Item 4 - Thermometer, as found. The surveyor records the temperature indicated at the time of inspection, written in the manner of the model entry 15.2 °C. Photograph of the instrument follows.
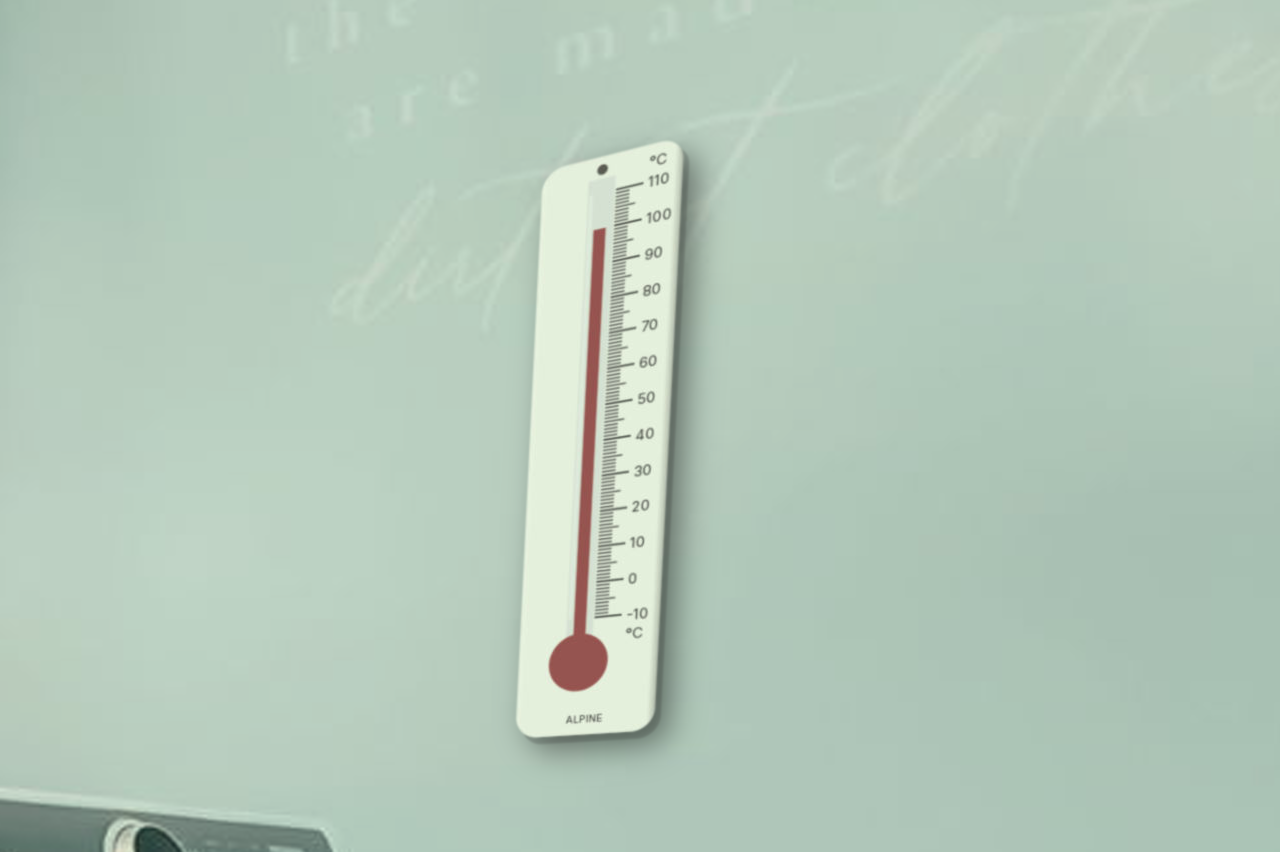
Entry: 100 °C
